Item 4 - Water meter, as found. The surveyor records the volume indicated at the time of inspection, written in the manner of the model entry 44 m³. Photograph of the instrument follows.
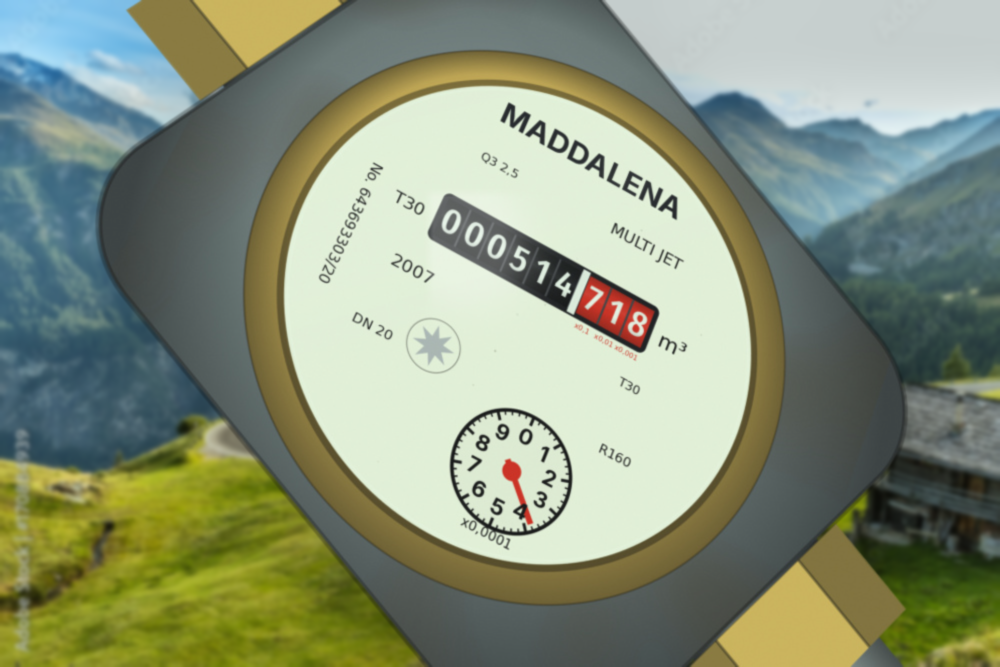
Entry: 514.7183 m³
